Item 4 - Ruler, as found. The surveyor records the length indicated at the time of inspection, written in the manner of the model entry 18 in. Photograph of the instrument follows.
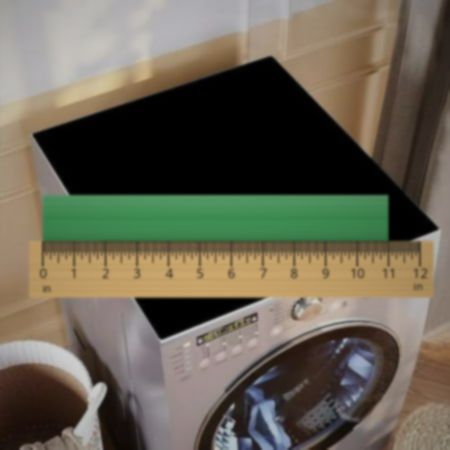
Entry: 11 in
